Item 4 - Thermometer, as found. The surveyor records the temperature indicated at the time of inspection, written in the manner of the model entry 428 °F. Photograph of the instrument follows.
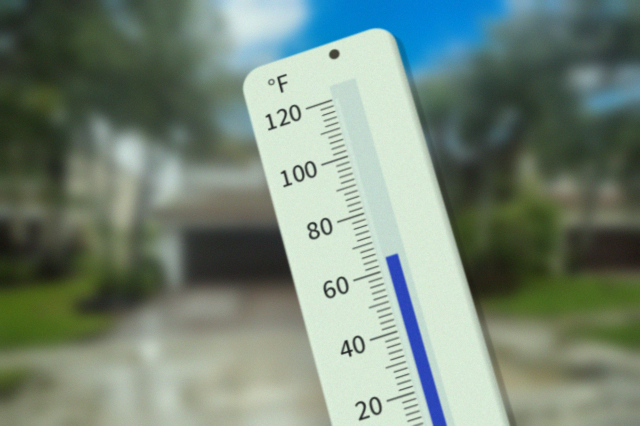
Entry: 64 °F
